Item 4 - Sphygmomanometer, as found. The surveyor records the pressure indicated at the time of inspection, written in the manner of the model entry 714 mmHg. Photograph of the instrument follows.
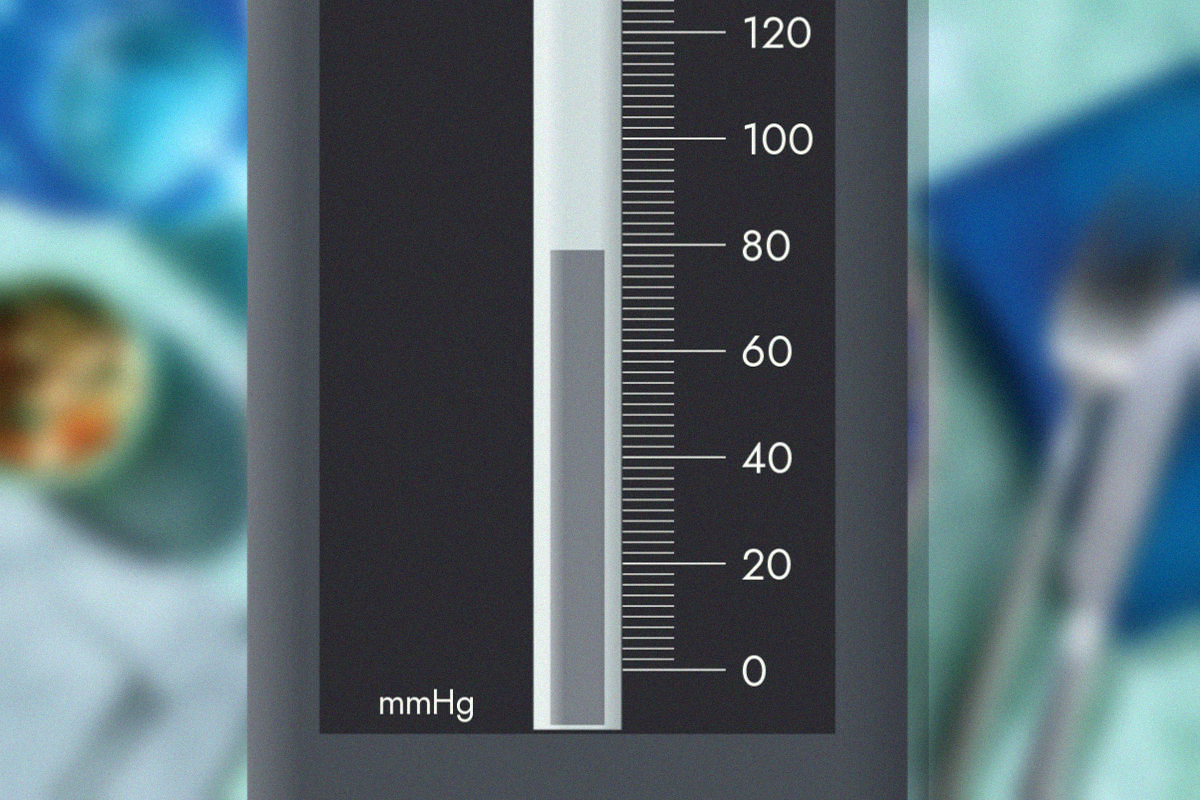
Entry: 79 mmHg
